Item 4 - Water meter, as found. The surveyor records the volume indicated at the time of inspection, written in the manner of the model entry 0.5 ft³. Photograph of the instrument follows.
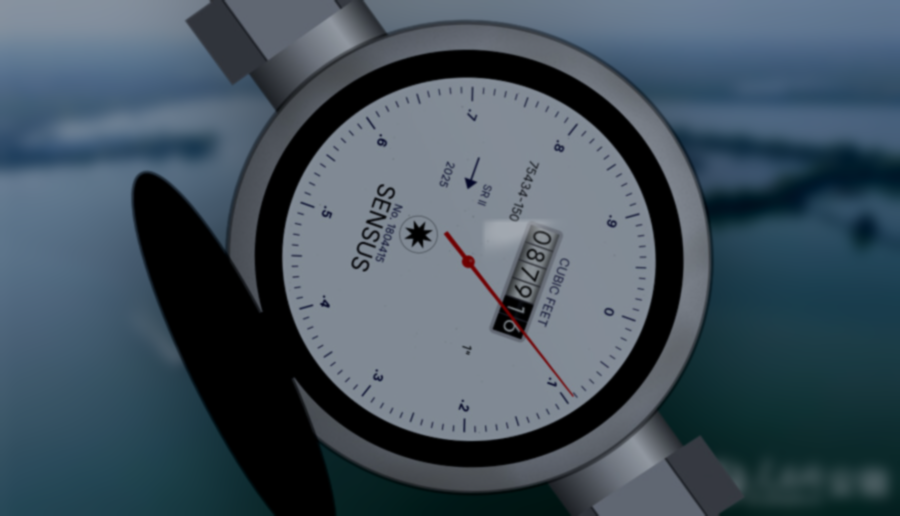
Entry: 87916.09 ft³
